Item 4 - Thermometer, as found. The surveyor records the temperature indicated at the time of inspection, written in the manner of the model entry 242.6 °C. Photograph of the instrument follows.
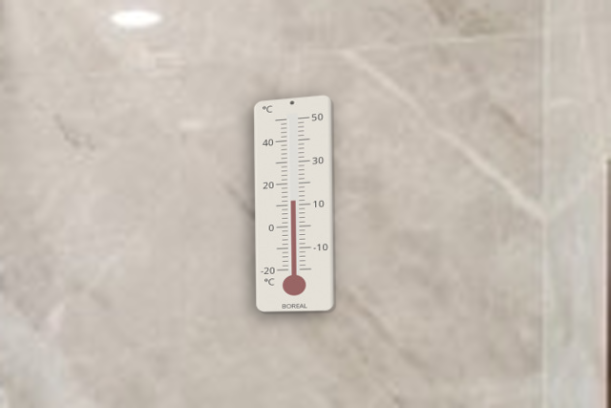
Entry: 12 °C
